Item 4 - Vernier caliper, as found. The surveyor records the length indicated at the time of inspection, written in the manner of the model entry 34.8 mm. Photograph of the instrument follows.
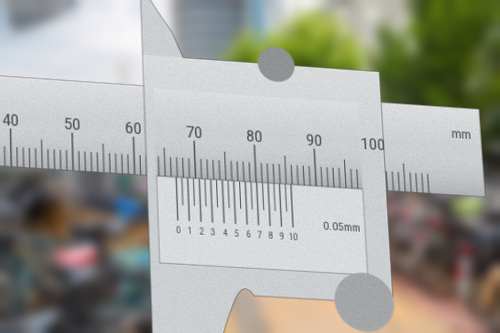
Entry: 66.8 mm
